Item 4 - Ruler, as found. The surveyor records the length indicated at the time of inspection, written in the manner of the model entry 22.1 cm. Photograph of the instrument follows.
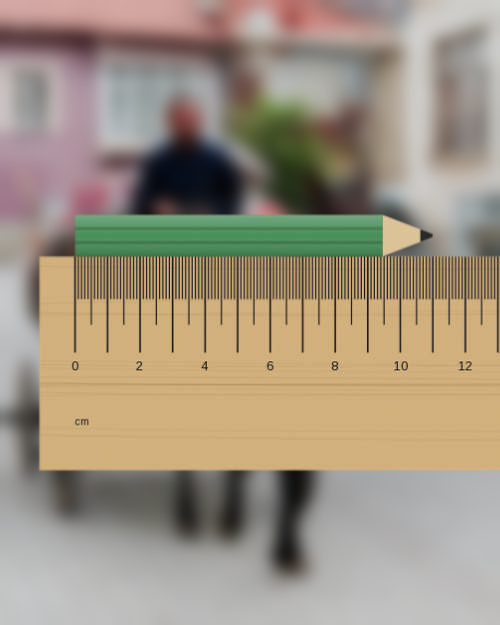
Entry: 11 cm
